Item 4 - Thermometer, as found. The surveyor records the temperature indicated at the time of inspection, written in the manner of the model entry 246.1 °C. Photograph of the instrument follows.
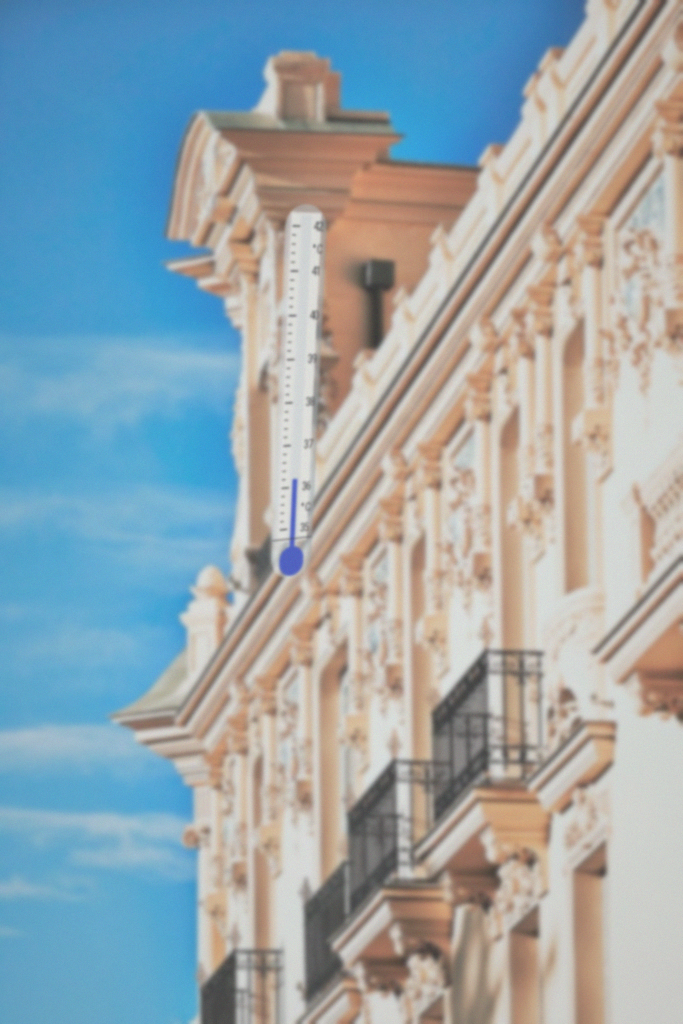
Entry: 36.2 °C
